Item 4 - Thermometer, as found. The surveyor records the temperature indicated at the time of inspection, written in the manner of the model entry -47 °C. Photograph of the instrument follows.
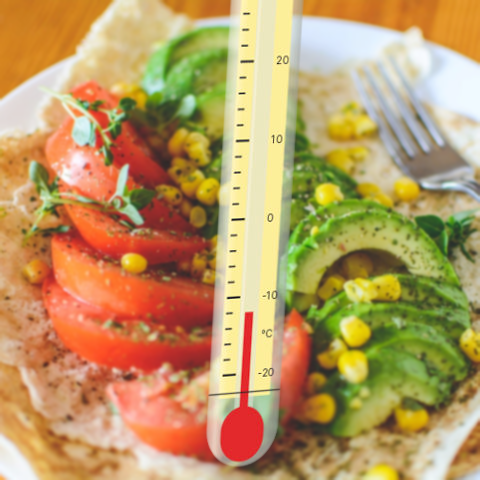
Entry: -12 °C
